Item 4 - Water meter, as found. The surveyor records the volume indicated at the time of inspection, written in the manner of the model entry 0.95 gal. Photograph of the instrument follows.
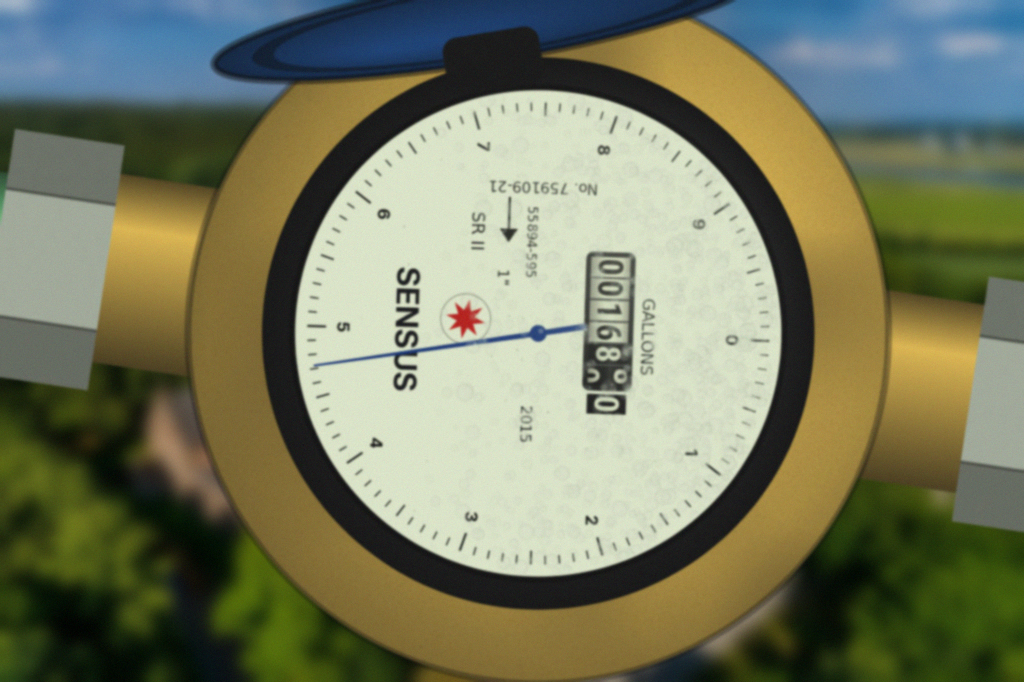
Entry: 16884.7 gal
